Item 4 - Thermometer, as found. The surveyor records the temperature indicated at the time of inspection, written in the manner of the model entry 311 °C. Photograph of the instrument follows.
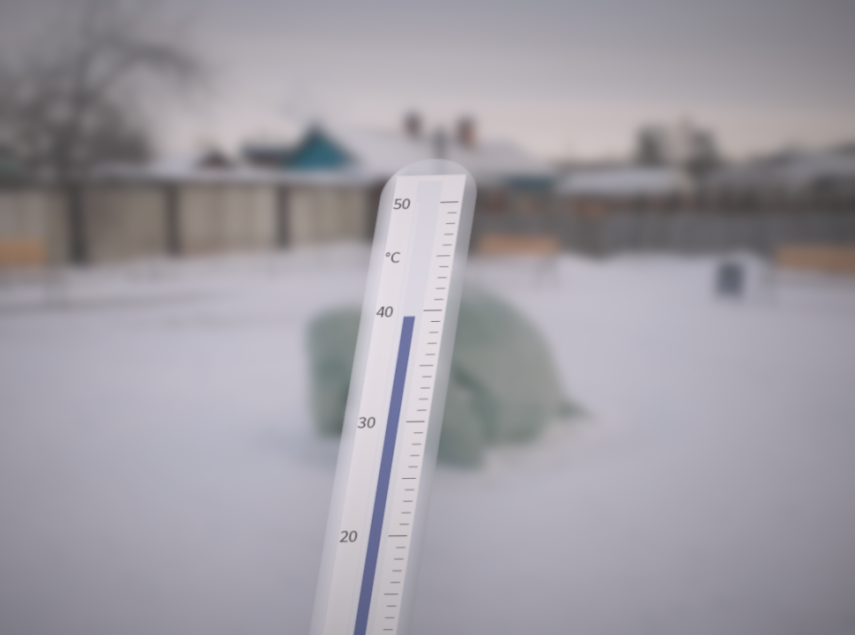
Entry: 39.5 °C
